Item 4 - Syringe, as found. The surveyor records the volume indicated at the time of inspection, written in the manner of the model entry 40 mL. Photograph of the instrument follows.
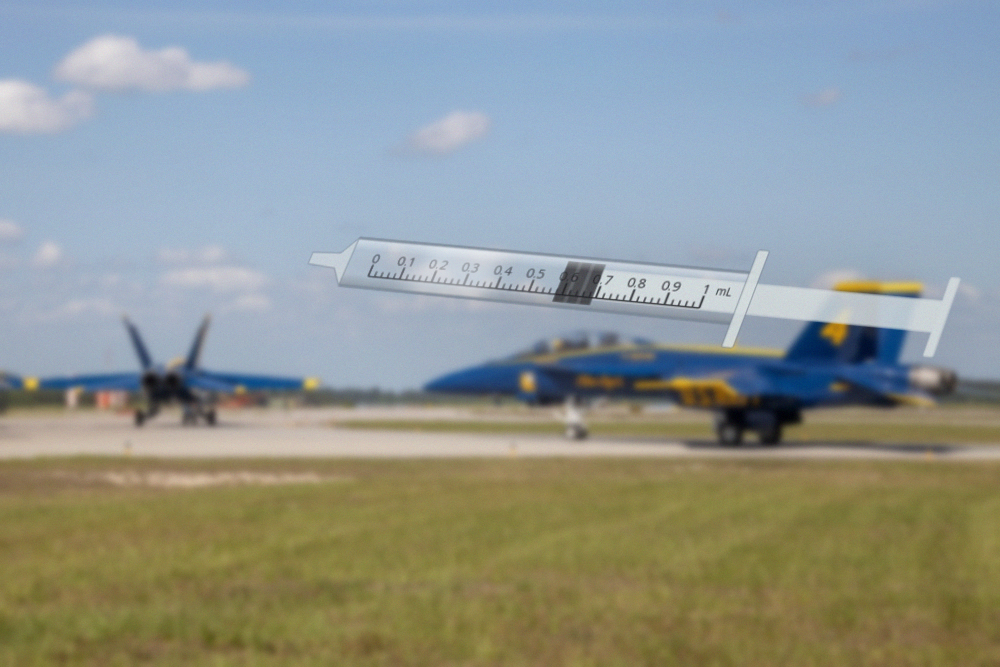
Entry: 0.58 mL
